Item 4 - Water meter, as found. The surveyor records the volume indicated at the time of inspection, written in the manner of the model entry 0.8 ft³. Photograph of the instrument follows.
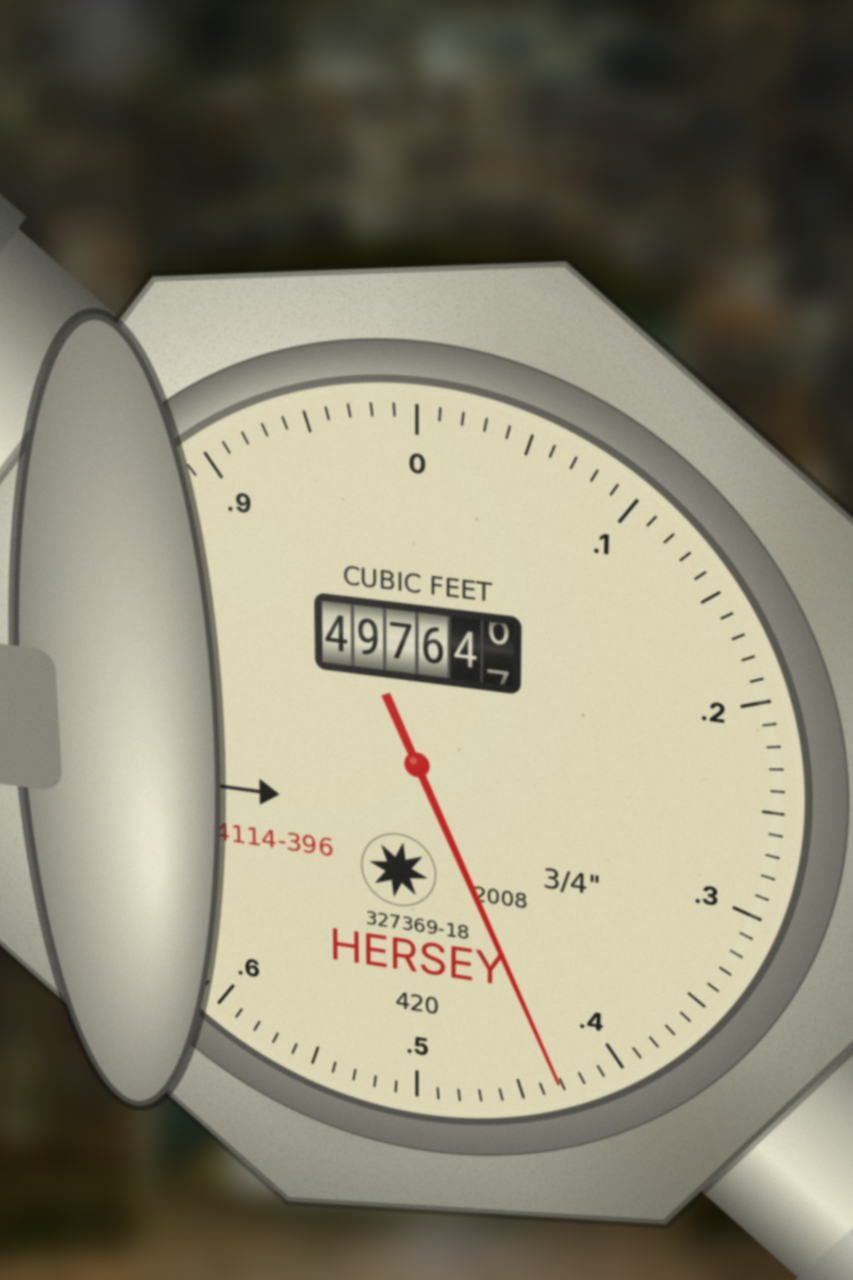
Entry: 497646.43 ft³
